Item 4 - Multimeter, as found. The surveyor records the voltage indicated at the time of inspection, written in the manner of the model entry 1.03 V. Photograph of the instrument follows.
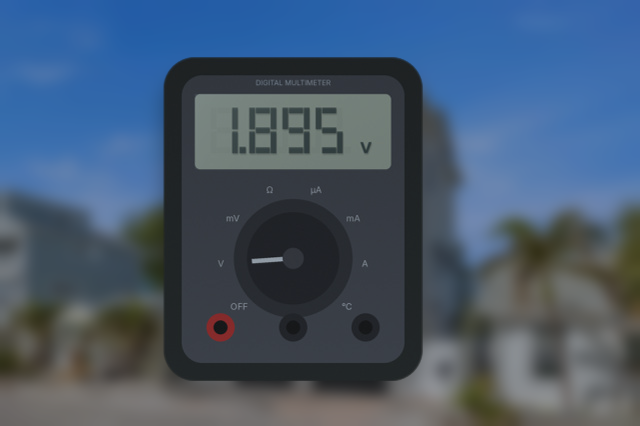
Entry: 1.895 V
